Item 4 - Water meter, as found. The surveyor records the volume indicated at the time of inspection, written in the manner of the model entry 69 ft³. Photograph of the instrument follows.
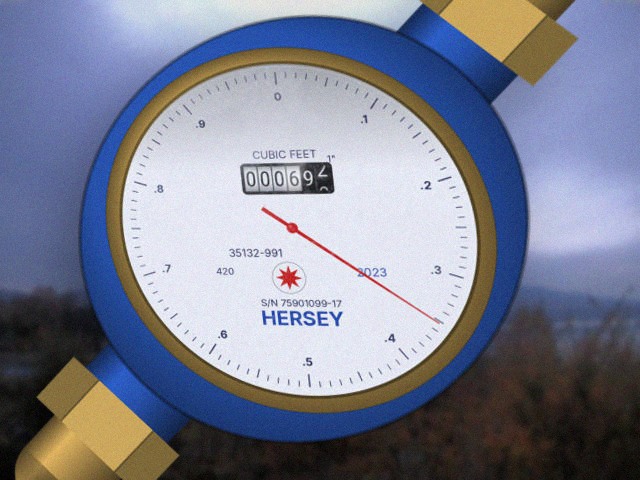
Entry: 692.35 ft³
